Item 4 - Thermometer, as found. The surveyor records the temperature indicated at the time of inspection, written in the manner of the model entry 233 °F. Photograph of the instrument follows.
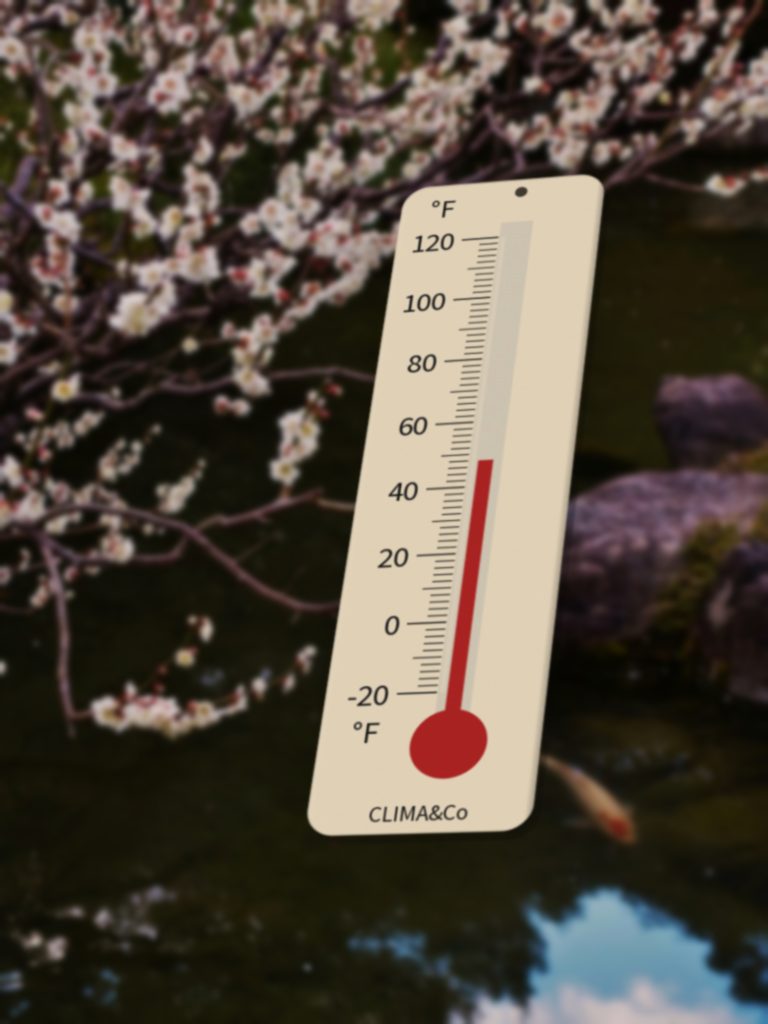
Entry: 48 °F
